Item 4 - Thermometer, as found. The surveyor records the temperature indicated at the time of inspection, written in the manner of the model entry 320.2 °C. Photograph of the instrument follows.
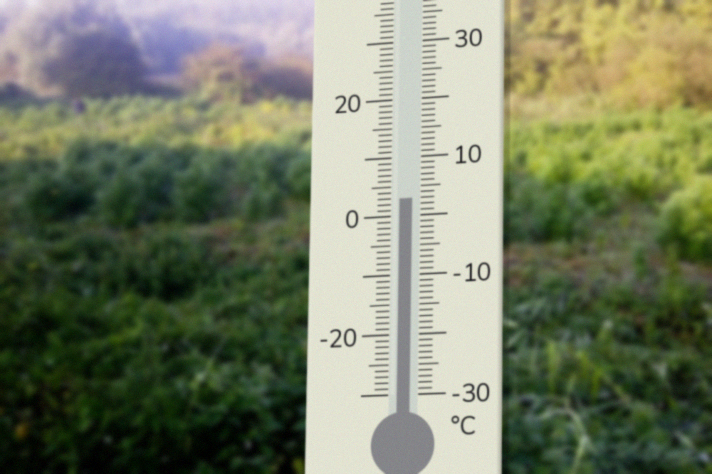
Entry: 3 °C
